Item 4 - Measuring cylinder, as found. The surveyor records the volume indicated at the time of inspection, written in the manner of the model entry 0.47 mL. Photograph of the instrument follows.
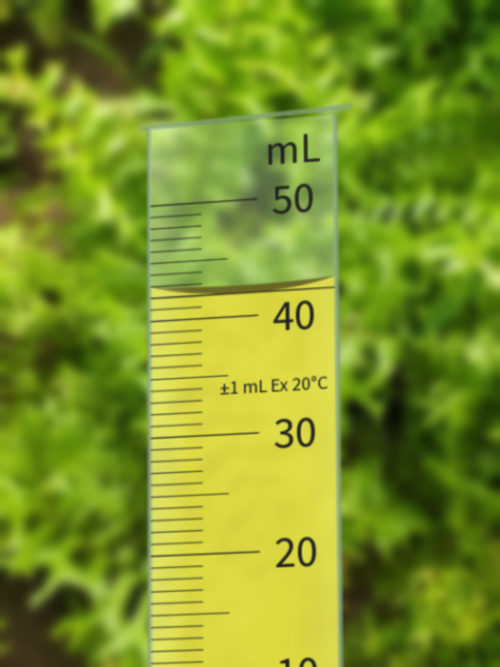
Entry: 42 mL
